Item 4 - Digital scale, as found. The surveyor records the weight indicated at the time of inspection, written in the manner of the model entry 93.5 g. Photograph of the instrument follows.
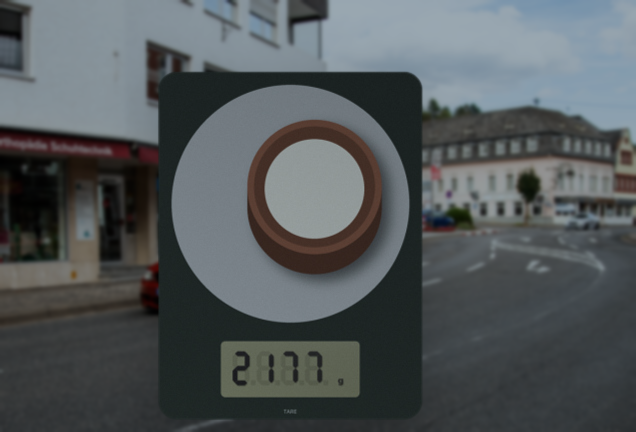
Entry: 2177 g
